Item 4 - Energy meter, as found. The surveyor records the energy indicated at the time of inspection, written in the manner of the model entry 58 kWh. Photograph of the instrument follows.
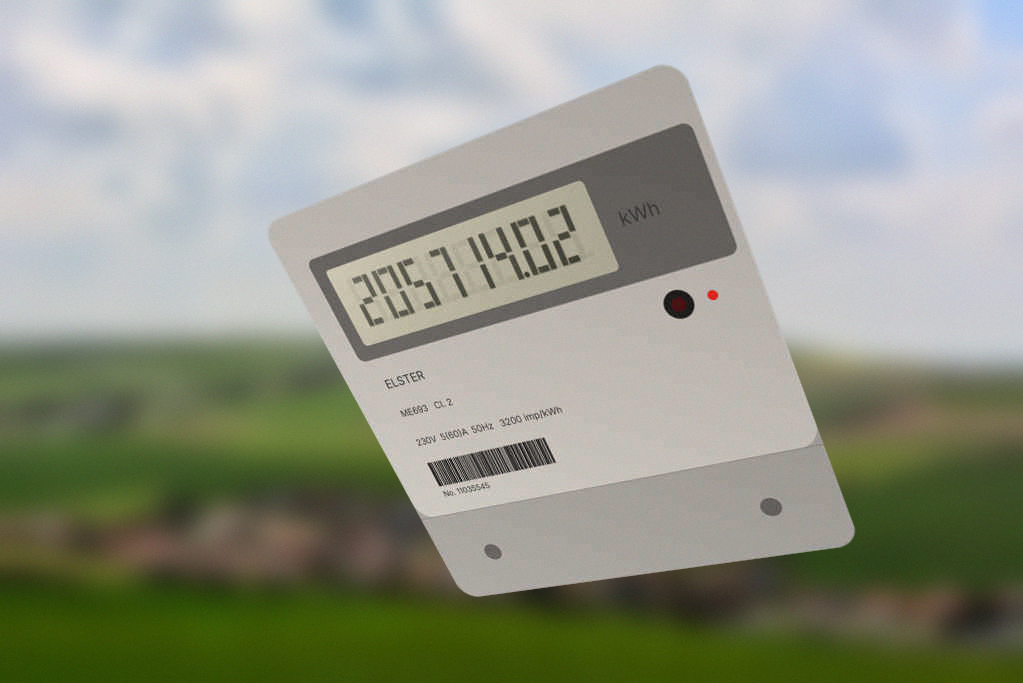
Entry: 205714.02 kWh
